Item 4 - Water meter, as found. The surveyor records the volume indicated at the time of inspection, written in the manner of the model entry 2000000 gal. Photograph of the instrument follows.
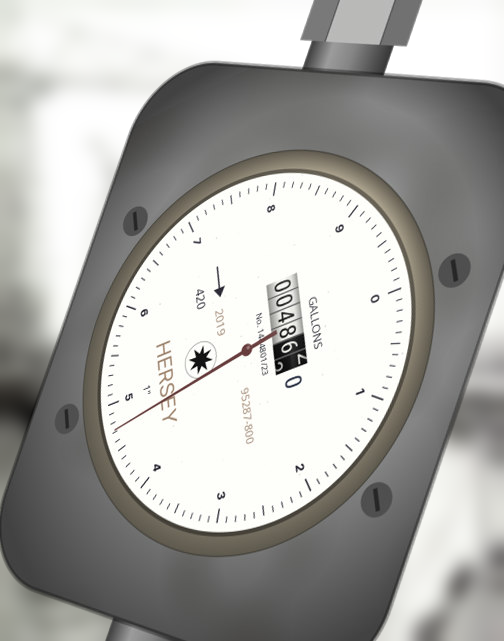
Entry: 48624.7 gal
